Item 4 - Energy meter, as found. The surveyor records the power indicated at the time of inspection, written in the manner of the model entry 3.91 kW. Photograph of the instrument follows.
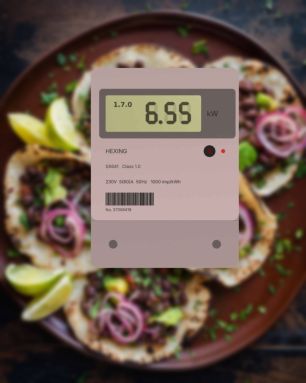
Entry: 6.55 kW
